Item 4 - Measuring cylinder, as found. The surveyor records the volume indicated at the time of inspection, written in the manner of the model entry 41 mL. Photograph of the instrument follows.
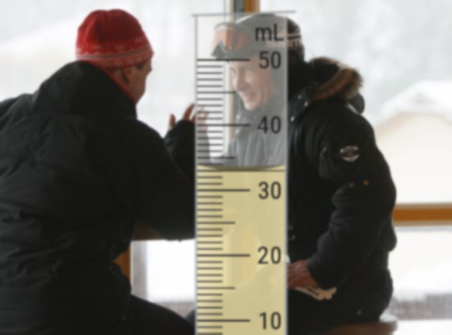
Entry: 33 mL
